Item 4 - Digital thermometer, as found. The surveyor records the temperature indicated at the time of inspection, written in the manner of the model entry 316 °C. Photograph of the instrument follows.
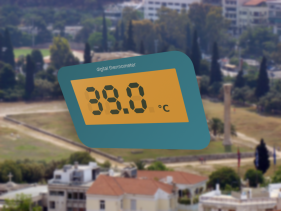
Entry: 39.0 °C
